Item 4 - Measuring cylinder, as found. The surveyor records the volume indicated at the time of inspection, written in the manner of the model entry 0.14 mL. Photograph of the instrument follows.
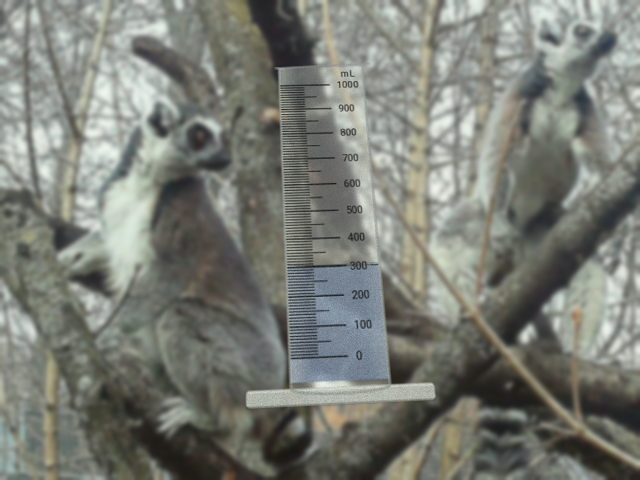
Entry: 300 mL
